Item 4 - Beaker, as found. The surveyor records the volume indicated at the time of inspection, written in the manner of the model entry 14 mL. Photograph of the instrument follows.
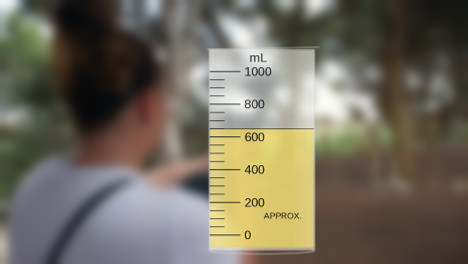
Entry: 650 mL
